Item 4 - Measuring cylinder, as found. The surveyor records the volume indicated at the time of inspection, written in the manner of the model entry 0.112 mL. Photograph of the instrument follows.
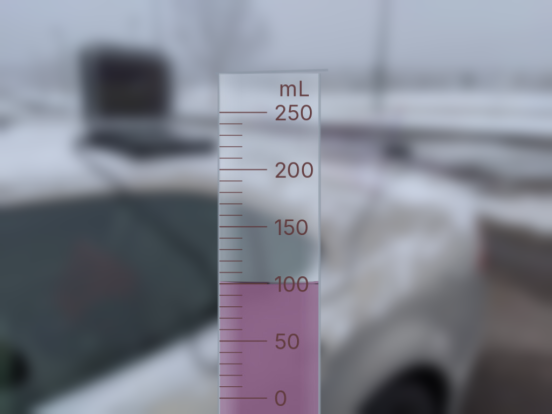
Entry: 100 mL
